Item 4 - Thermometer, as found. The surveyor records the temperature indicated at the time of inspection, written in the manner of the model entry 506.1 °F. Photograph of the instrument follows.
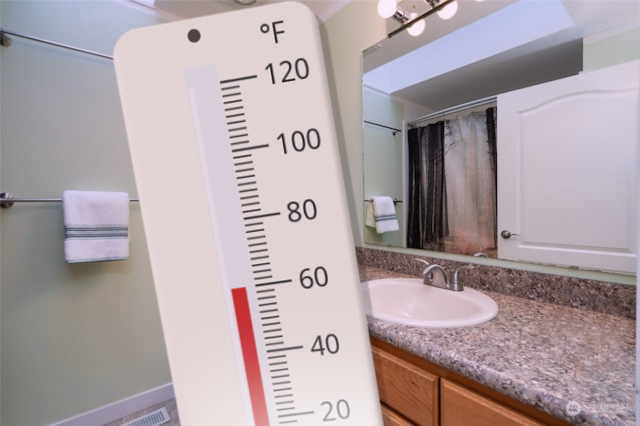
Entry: 60 °F
